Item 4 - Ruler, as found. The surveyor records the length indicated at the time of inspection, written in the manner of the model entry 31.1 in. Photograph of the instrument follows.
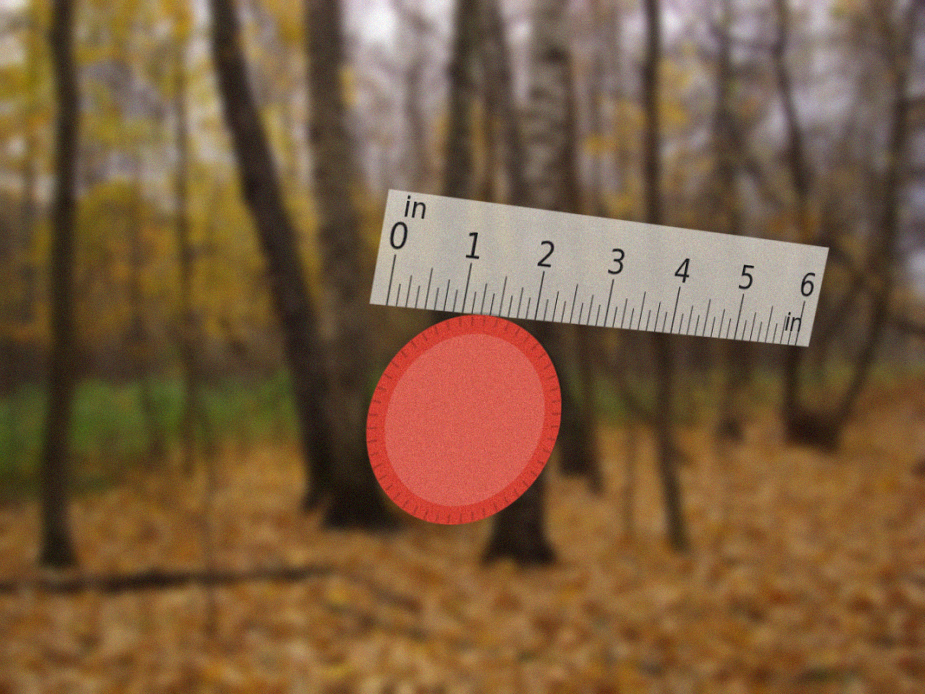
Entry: 2.625 in
